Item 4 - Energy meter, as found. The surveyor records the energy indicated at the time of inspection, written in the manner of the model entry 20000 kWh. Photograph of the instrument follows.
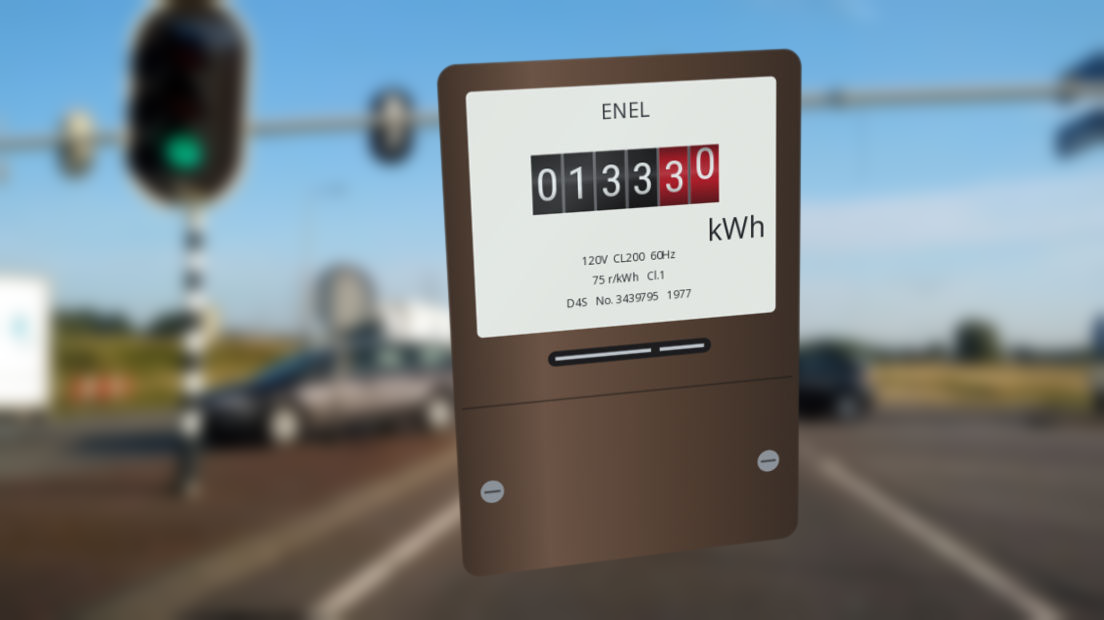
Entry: 133.30 kWh
